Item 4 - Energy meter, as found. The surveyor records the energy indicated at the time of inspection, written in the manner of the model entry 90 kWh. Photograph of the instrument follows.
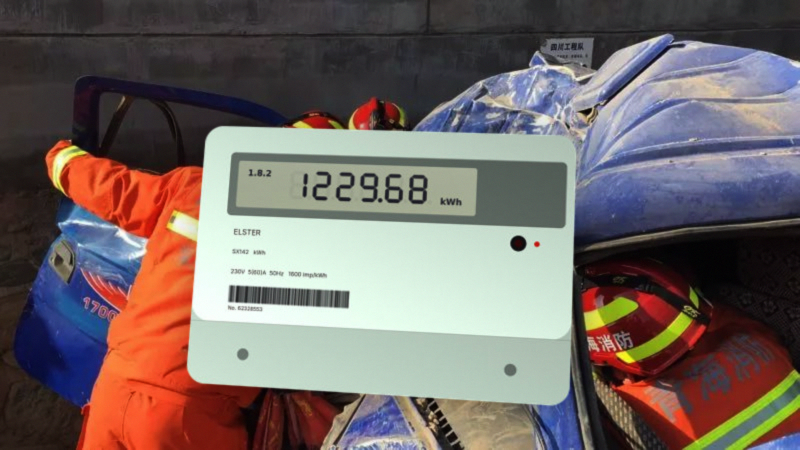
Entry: 1229.68 kWh
